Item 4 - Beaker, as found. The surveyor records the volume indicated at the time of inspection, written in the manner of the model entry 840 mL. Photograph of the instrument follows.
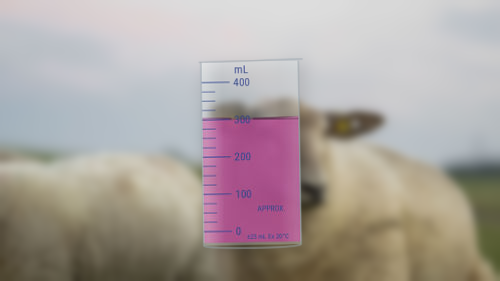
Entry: 300 mL
